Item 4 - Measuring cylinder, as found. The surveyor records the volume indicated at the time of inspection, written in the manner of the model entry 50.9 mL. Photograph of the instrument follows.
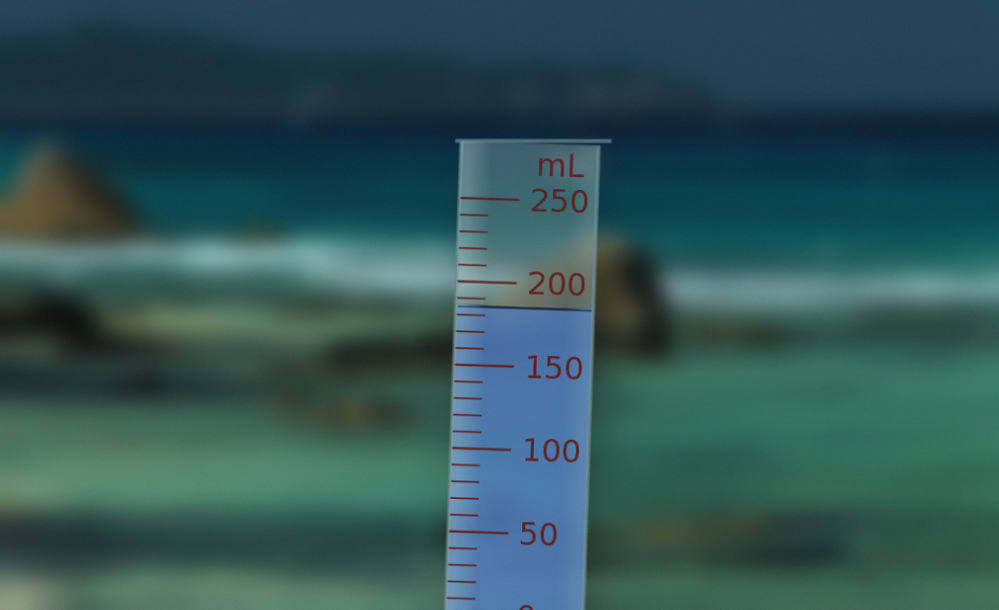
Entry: 185 mL
